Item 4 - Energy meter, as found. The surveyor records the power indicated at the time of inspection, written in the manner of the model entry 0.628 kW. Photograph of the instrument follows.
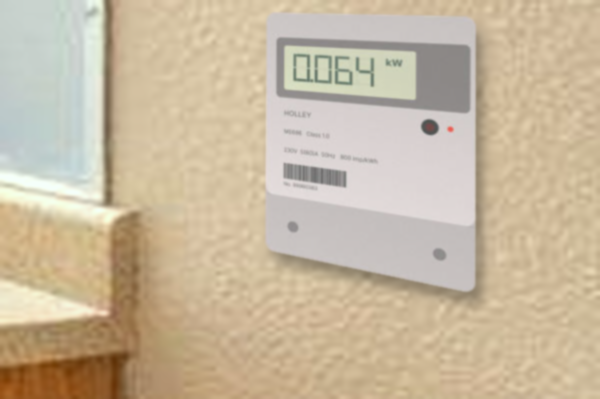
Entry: 0.064 kW
